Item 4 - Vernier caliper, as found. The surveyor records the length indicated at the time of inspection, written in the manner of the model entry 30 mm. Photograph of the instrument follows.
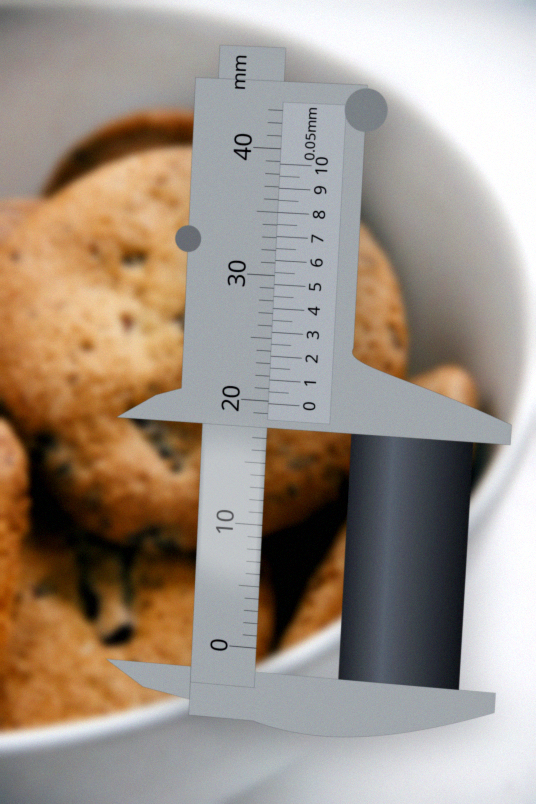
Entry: 19.8 mm
